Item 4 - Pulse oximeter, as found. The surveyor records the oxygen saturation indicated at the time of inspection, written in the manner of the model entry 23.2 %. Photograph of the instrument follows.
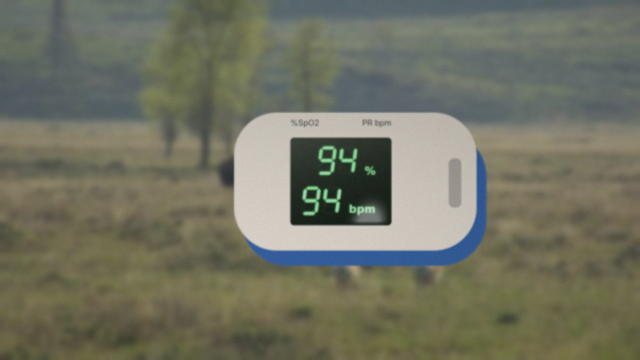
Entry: 94 %
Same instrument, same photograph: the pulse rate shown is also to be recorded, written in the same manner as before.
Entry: 94 bpm
